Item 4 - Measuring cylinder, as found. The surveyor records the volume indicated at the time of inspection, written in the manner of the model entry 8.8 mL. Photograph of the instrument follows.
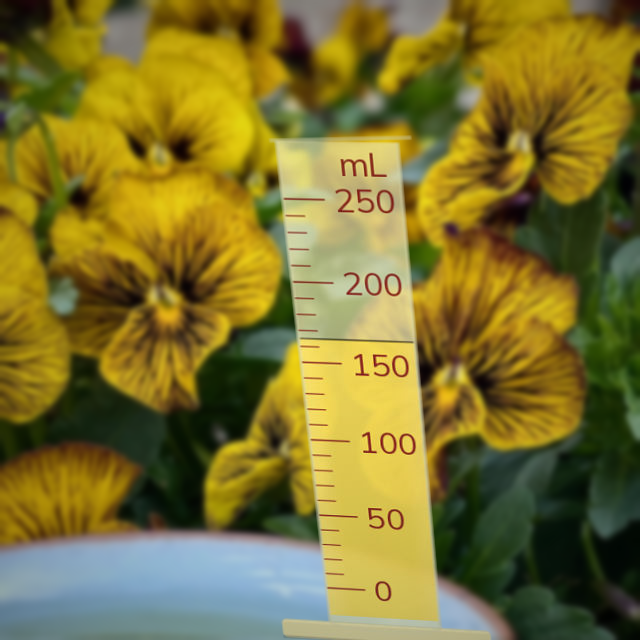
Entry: 165 mL
